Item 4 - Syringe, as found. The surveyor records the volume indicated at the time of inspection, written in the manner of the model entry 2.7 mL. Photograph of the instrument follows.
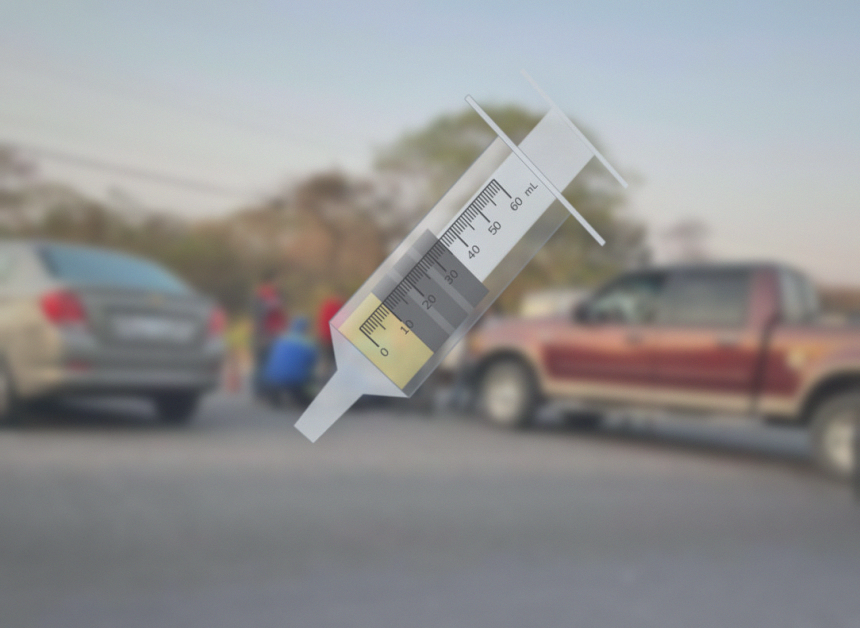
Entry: 10 mL
